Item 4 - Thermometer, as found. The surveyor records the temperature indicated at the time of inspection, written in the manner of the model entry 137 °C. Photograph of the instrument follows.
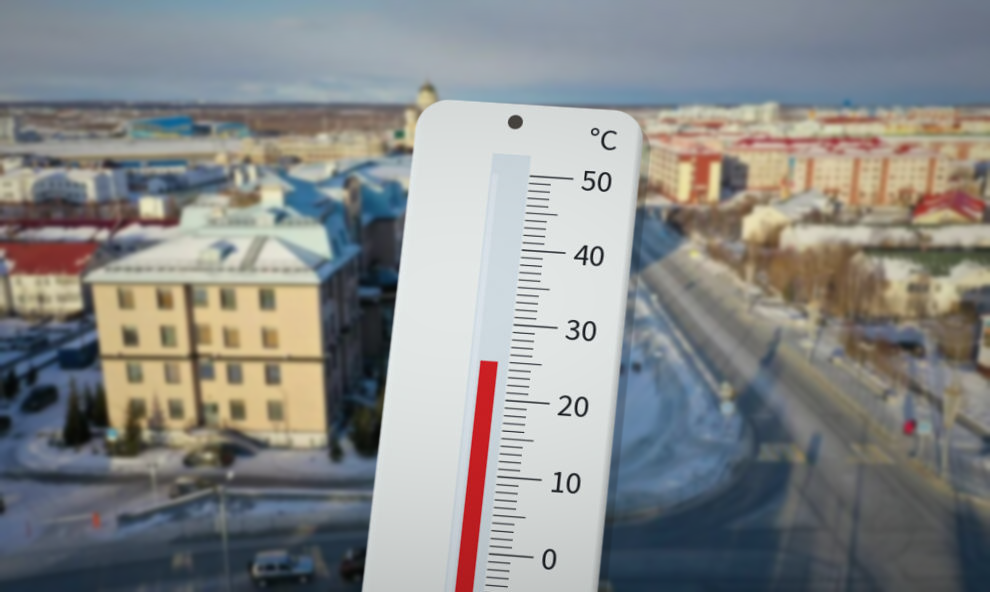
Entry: 25 °C
